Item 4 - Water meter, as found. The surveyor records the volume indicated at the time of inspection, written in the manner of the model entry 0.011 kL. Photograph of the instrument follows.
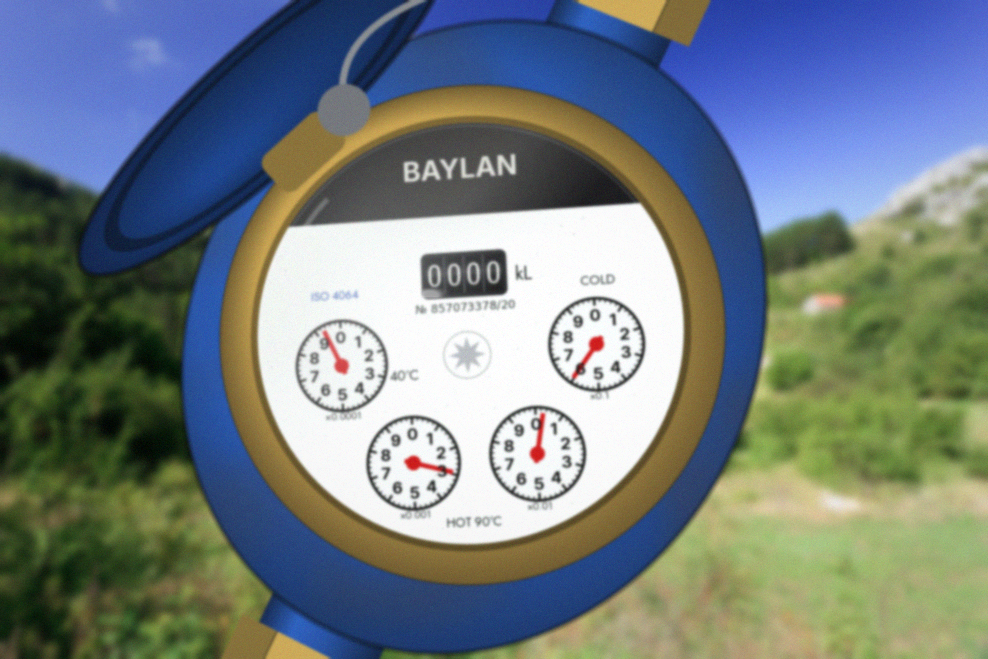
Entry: 0.6029 kL
